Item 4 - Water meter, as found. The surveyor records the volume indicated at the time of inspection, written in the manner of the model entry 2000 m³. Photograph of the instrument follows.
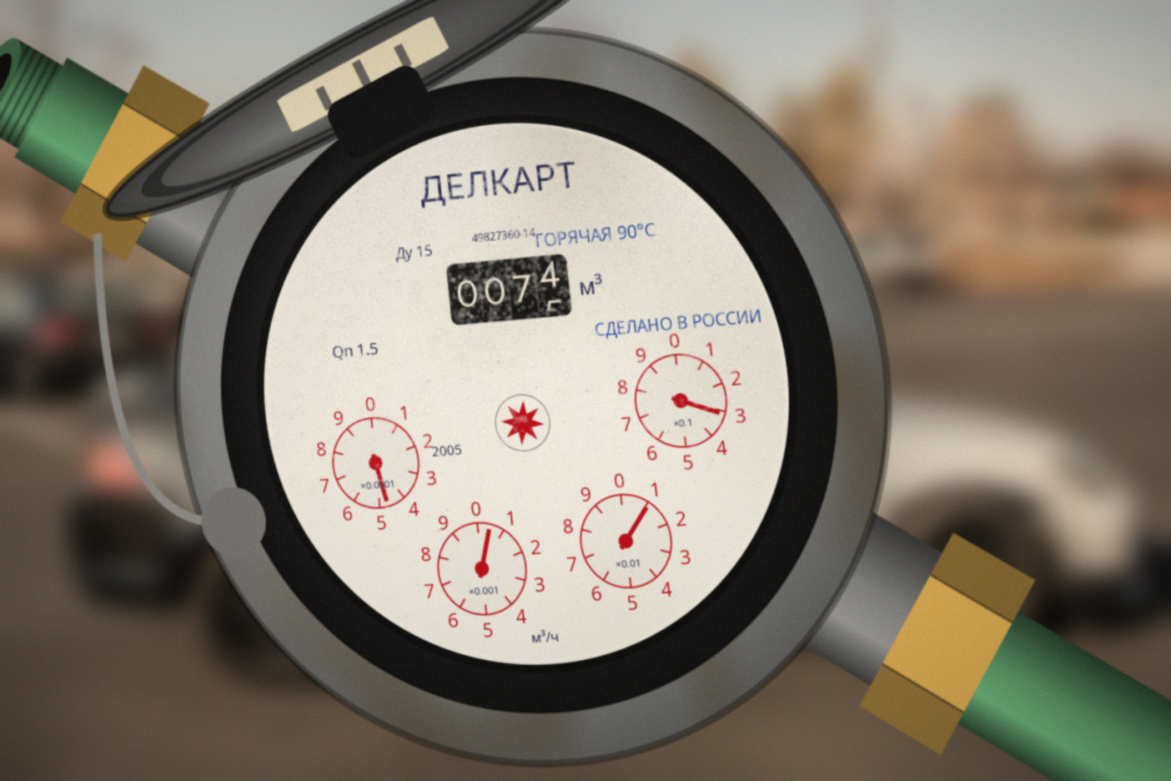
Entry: 74.3104 m³
